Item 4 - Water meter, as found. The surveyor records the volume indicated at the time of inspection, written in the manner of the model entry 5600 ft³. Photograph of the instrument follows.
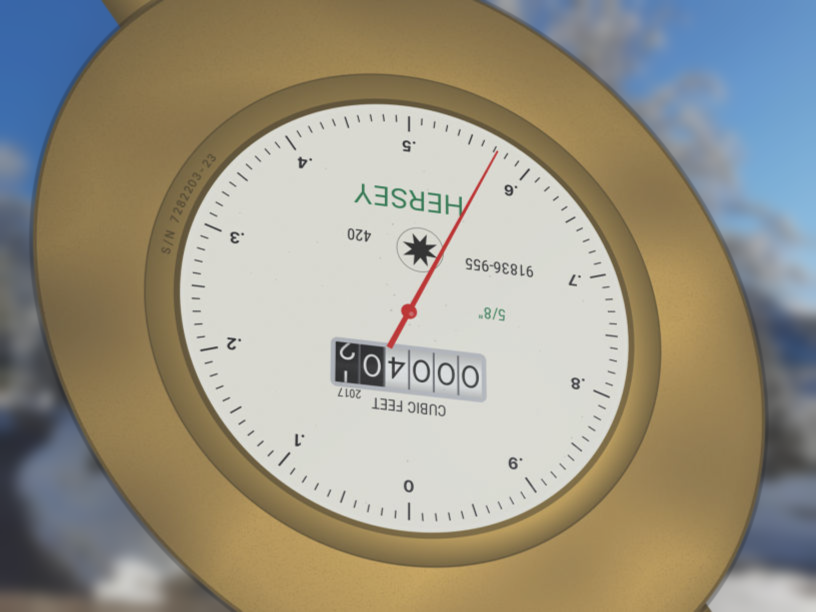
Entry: 401.57 ft³
